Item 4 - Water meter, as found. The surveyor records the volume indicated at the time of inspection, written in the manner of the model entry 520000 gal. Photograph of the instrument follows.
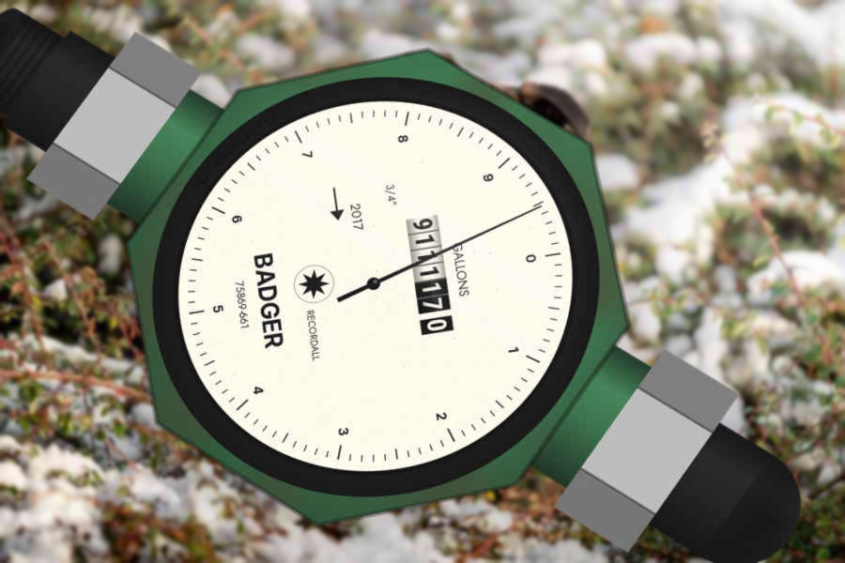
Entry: 9111169.5 gal
